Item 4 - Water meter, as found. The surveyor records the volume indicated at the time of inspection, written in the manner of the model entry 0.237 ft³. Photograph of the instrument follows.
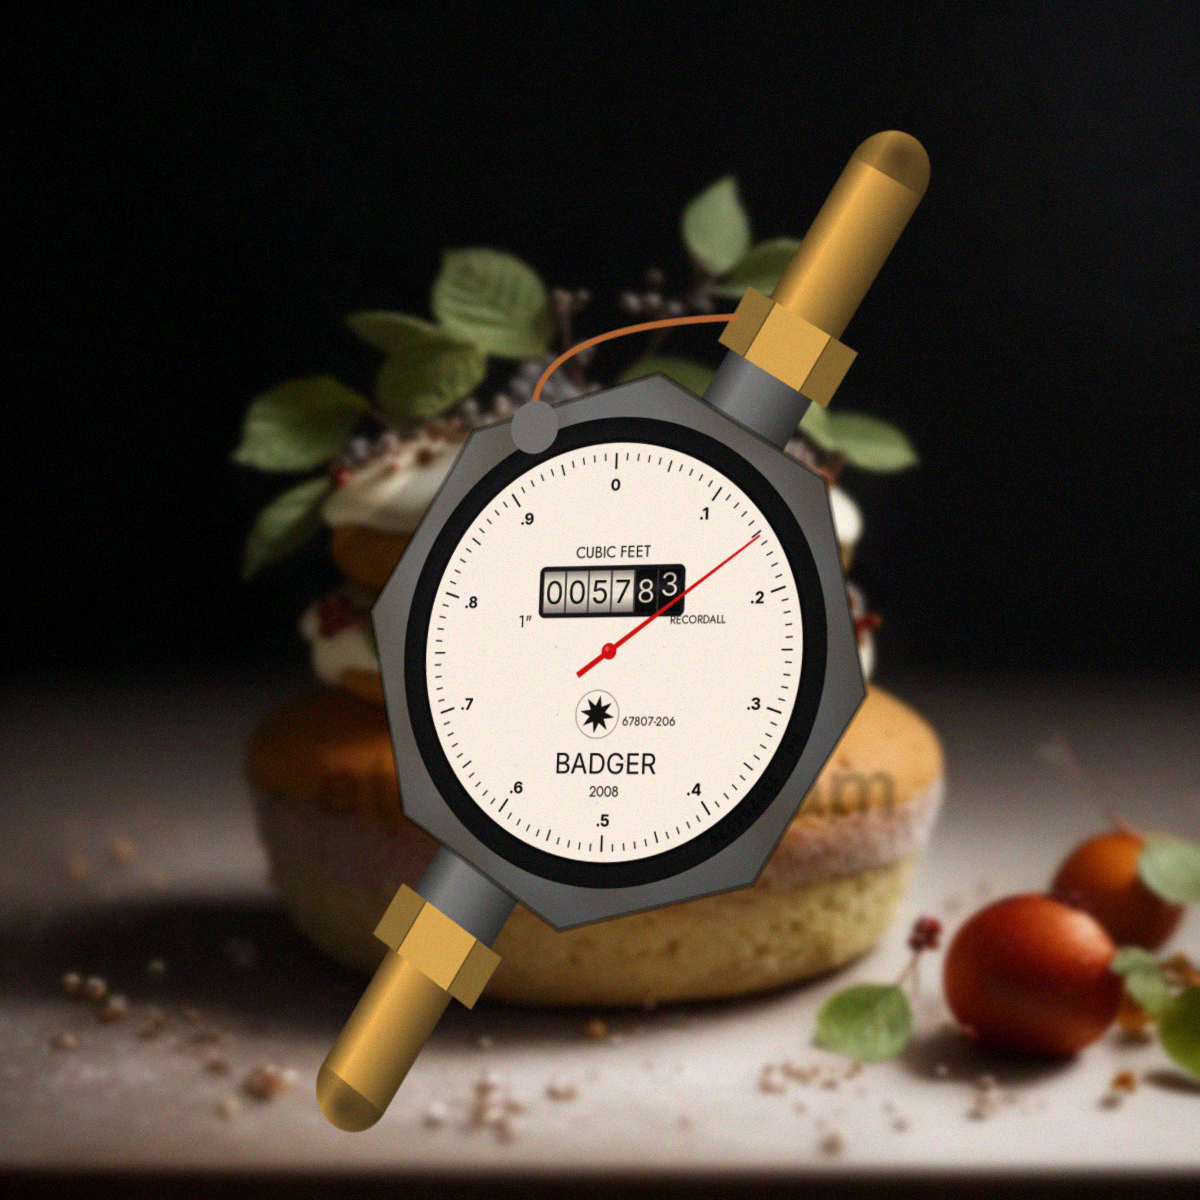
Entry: 5783.15 ft³
